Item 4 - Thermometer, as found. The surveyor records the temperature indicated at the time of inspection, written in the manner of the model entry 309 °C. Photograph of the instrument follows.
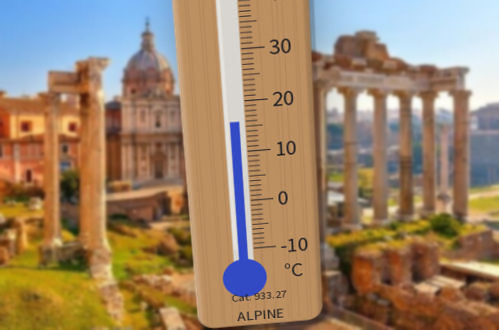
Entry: 16 °C
